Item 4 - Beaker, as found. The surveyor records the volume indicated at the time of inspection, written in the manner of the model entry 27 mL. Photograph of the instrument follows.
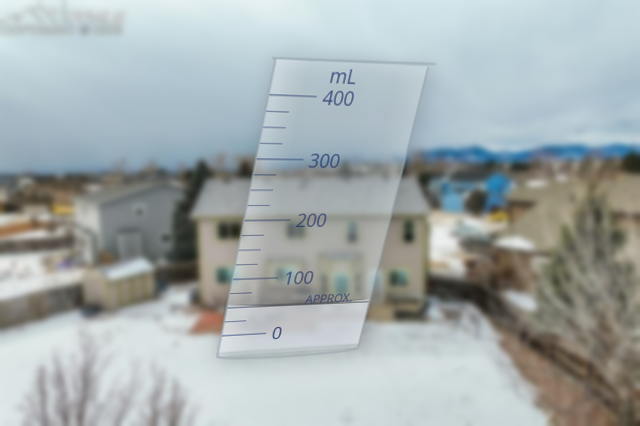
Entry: 50 mL
